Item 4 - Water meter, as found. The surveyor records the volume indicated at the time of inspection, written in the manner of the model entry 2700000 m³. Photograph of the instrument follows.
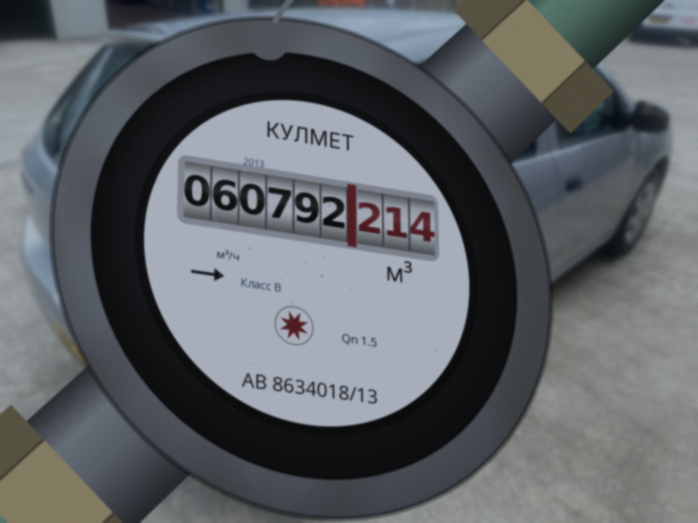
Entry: 60792.214 m³
